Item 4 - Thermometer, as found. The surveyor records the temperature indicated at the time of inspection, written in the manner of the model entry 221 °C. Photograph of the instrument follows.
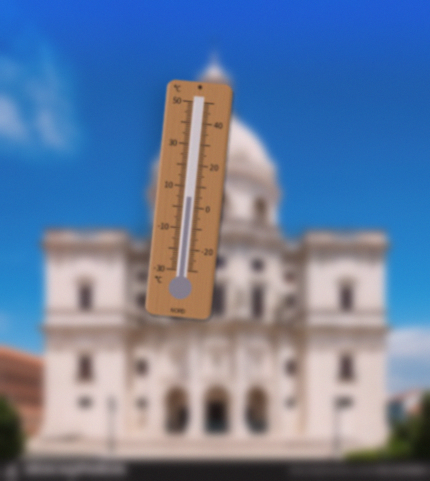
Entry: 5 °C
